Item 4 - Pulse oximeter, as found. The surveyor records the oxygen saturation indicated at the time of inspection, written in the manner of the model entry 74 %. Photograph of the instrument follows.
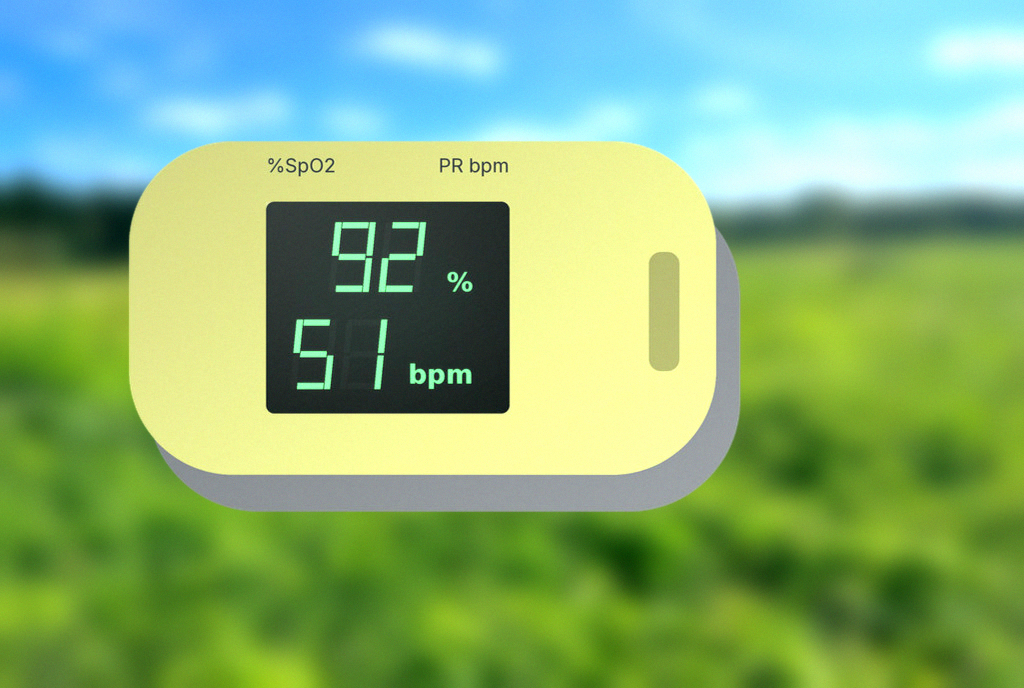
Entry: 92 %
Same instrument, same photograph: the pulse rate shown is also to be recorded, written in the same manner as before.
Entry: 51 bpm
